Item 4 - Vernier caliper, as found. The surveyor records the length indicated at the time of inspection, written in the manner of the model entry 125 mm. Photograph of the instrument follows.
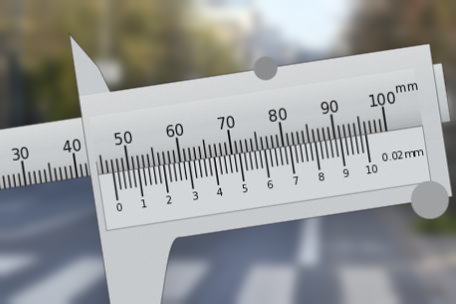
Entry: 47.0 mm
